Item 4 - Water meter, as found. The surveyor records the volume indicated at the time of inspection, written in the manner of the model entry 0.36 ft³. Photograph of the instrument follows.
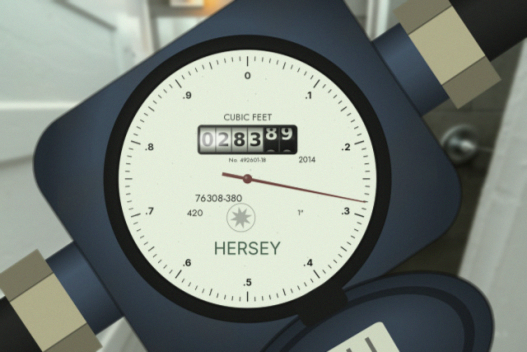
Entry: 28389.28 ft³
